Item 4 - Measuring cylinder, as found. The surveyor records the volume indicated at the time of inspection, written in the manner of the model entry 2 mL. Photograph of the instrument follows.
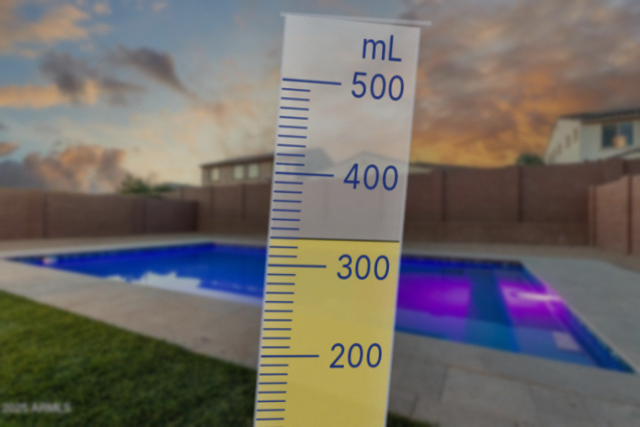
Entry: 330 mL
